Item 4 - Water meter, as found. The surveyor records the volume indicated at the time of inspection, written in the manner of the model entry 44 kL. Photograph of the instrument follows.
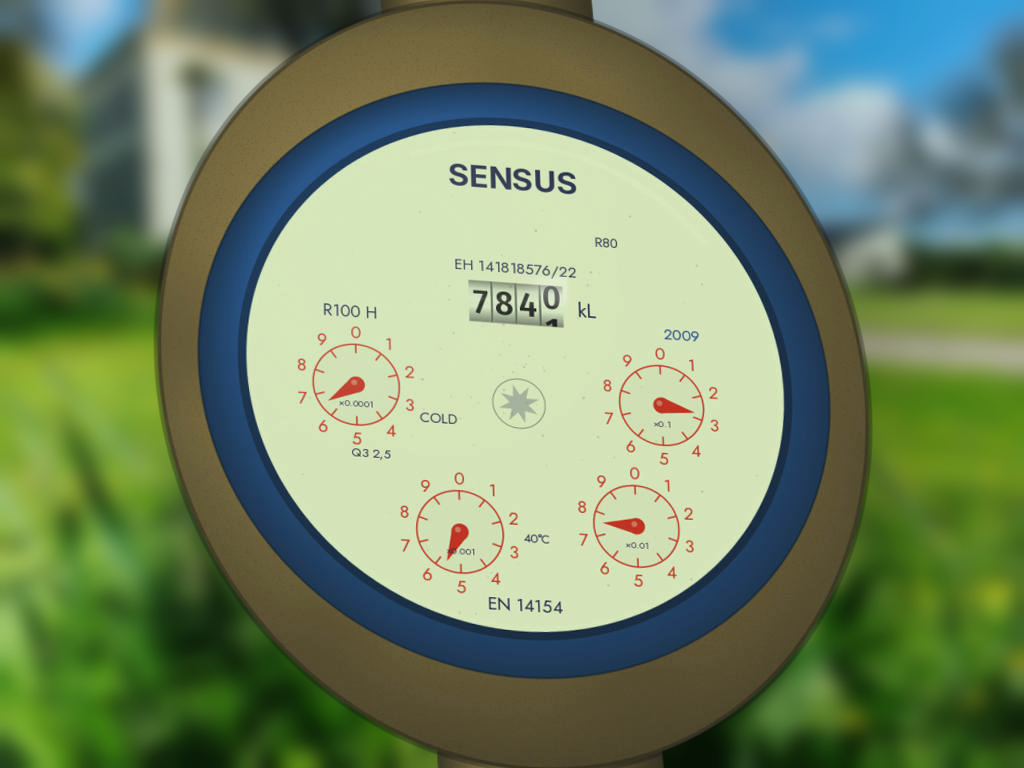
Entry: 7840.2756 kL
